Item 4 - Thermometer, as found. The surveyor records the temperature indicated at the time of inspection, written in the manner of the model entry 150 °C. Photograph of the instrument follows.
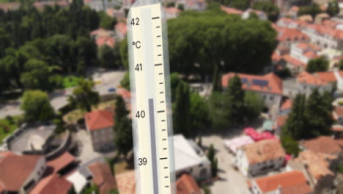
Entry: 40.3 °C
